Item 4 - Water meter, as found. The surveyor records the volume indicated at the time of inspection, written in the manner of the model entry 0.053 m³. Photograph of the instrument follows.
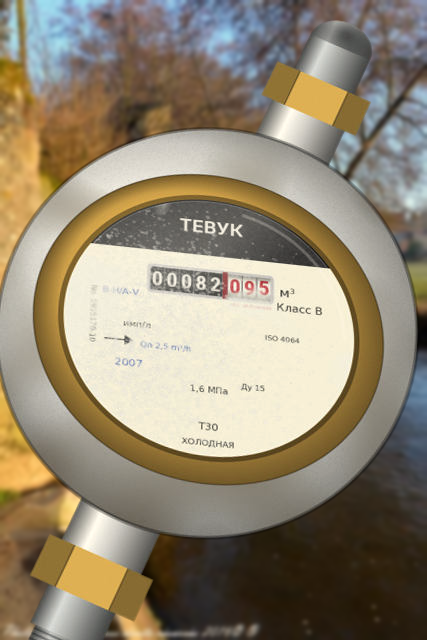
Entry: 82.095 m³
